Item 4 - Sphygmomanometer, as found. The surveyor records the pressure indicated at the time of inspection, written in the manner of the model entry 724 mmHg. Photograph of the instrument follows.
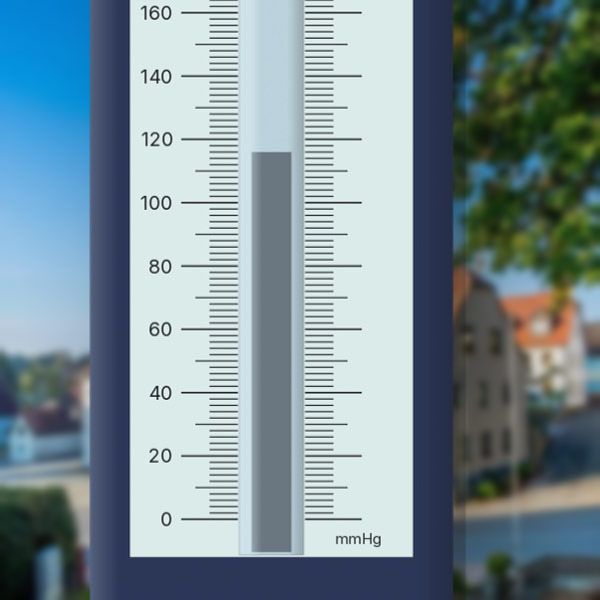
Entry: 116 mmHg
